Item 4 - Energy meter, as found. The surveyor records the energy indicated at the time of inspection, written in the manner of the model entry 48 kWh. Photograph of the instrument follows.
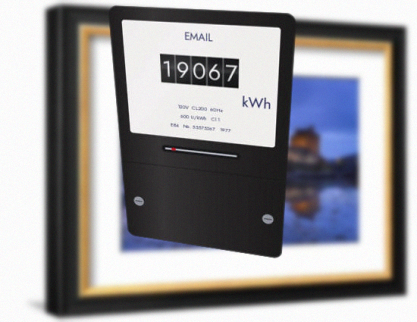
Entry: 19067 kWh
